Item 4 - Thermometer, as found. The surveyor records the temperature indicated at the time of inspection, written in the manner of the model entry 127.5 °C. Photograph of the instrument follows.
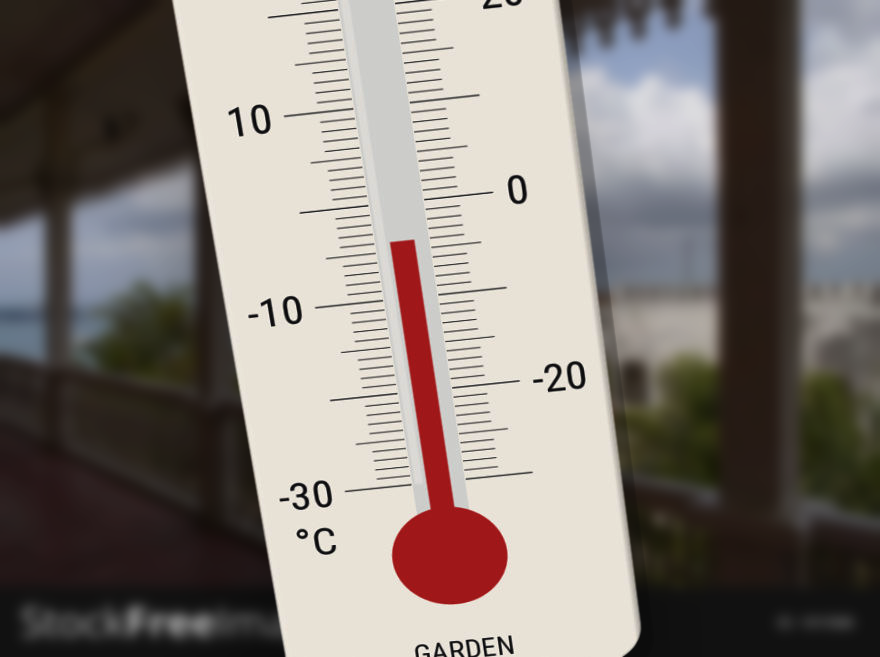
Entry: -4 °C
